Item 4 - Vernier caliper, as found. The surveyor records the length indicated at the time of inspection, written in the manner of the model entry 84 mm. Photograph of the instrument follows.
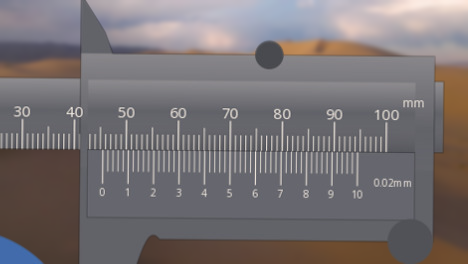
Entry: 45.5 mm
